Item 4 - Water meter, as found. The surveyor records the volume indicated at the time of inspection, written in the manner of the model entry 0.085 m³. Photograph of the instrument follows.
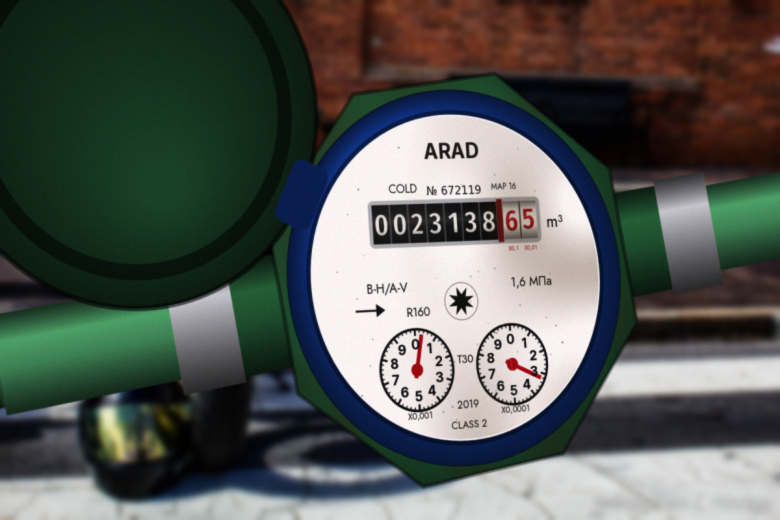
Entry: 23138.6503 m³
